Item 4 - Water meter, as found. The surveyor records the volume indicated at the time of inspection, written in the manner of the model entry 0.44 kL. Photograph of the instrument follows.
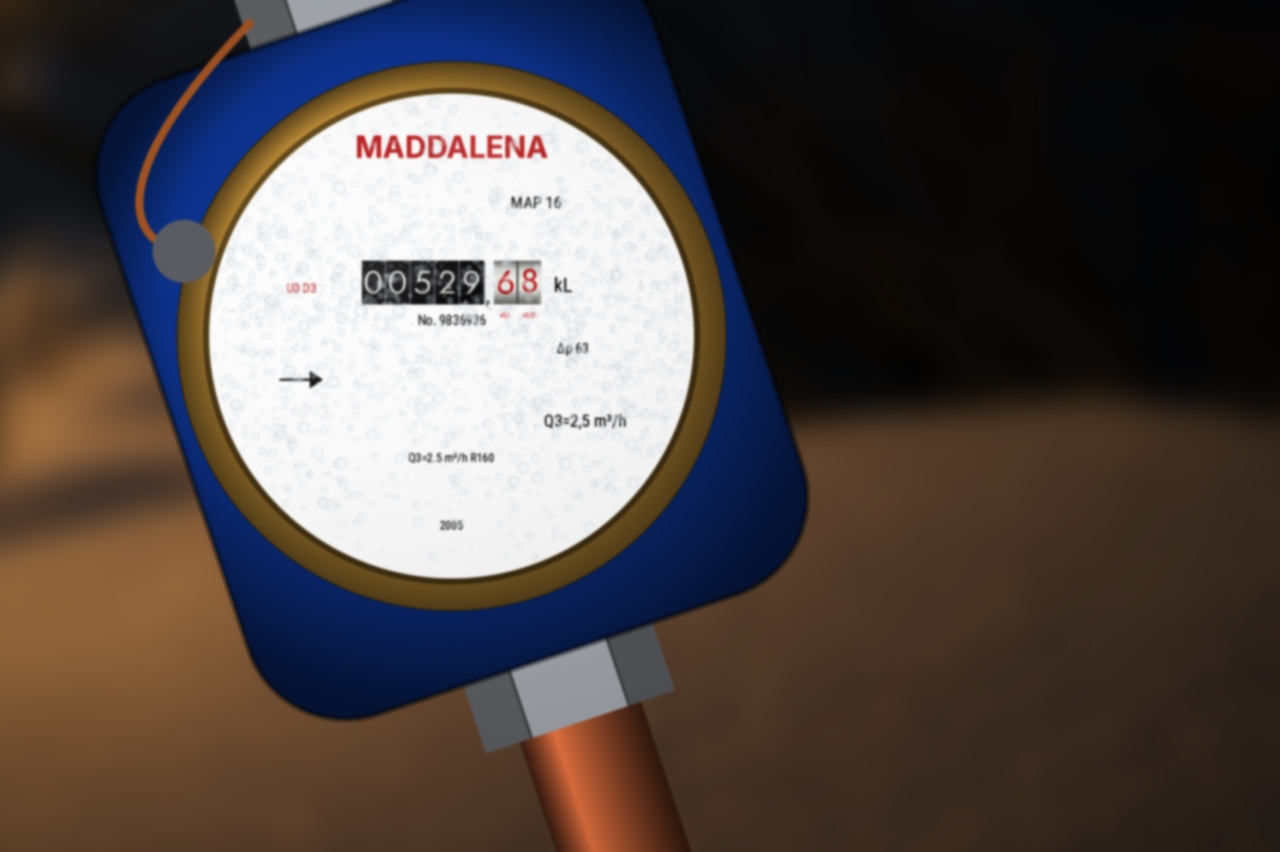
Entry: 529.68 kL
